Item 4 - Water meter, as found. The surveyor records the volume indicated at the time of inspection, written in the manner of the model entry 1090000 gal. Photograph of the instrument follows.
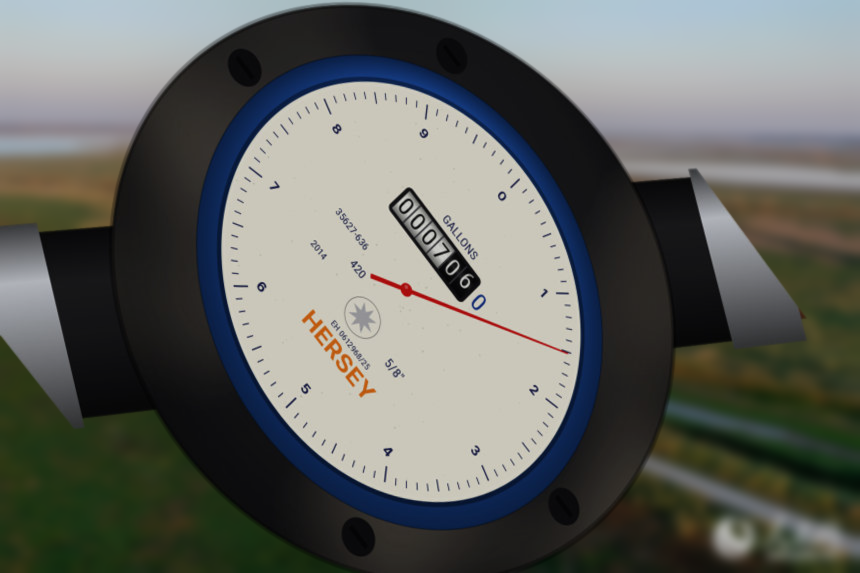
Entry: 7061.5 gal
